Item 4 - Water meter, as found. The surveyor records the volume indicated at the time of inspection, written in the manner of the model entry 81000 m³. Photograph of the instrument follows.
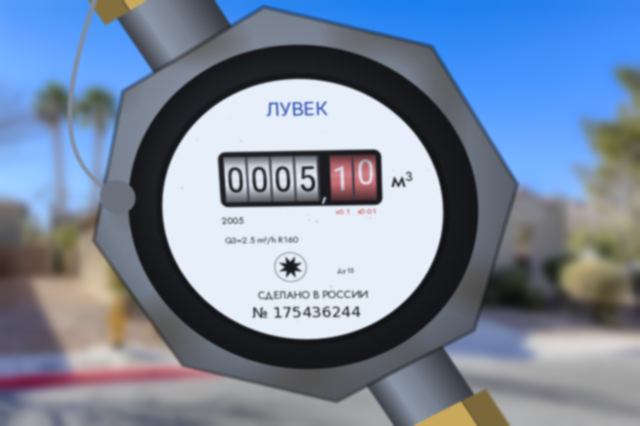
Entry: 5.10 m³
